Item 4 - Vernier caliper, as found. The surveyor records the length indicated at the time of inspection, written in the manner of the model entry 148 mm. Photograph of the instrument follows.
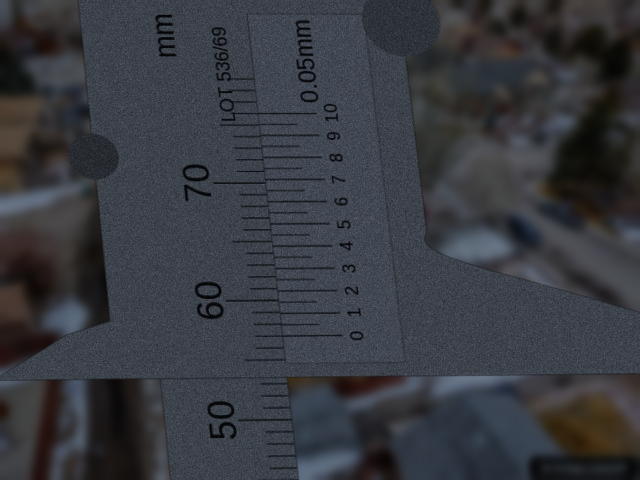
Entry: 57.0 mm
